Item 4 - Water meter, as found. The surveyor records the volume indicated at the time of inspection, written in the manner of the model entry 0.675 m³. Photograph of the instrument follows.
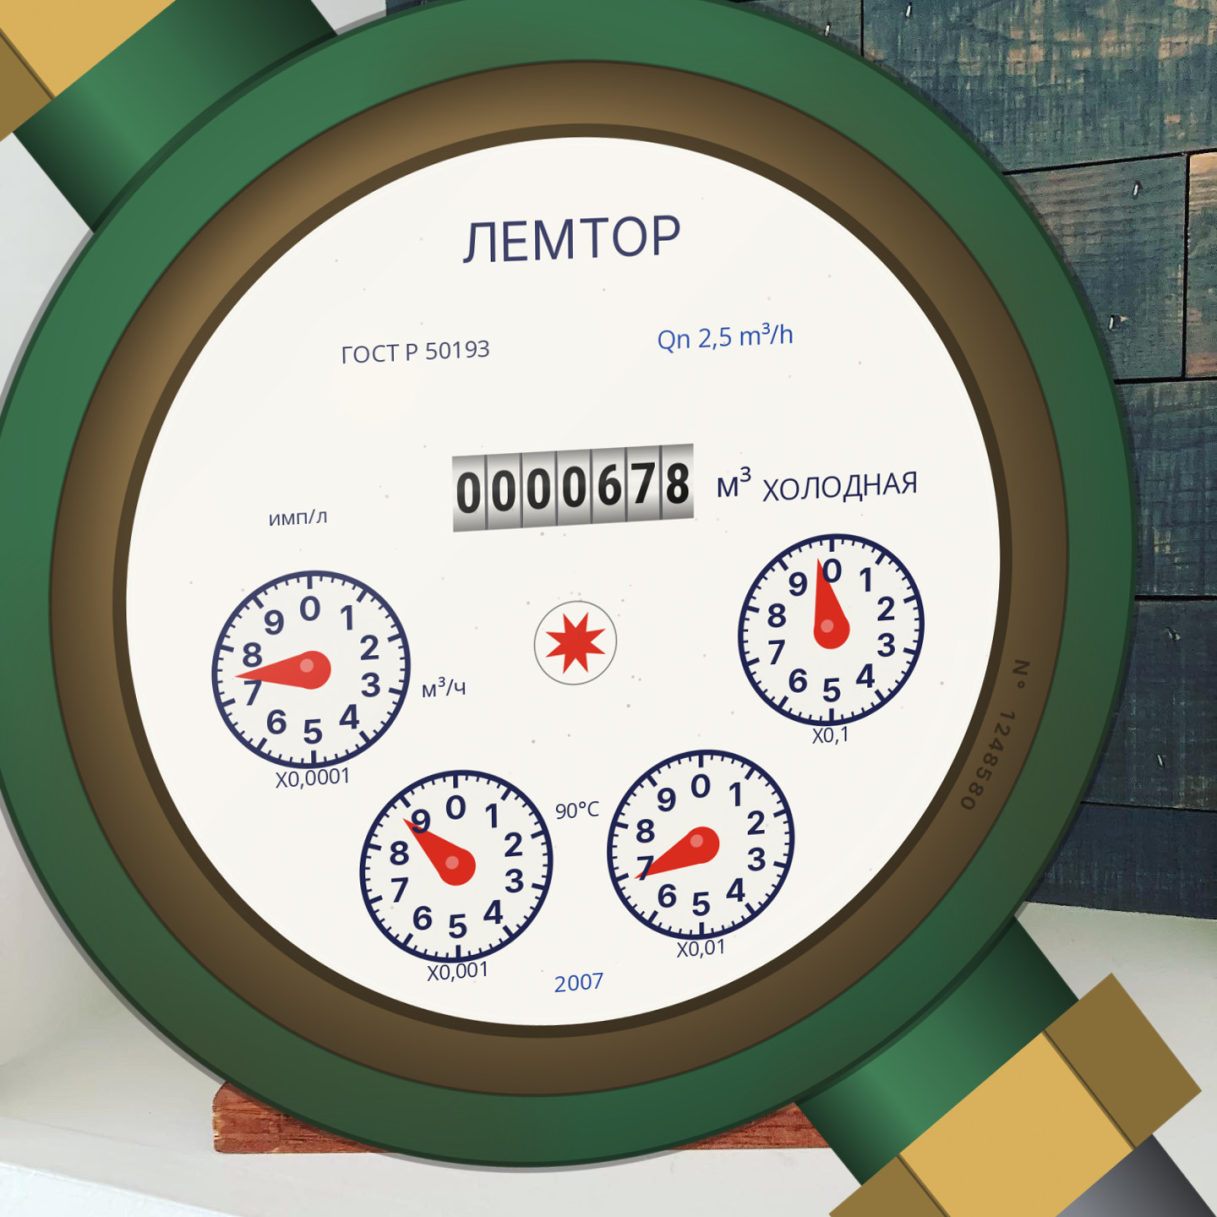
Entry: 677.9687 m³
